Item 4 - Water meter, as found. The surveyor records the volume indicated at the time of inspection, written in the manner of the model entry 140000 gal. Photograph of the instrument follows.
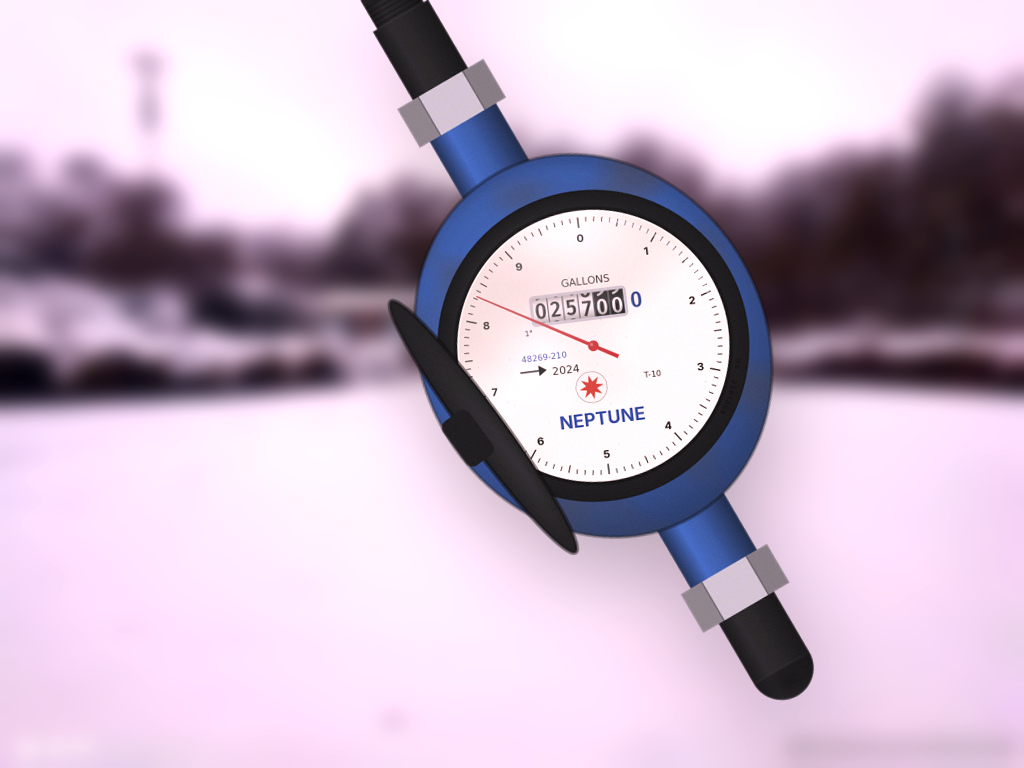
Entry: 256998.3 gal
